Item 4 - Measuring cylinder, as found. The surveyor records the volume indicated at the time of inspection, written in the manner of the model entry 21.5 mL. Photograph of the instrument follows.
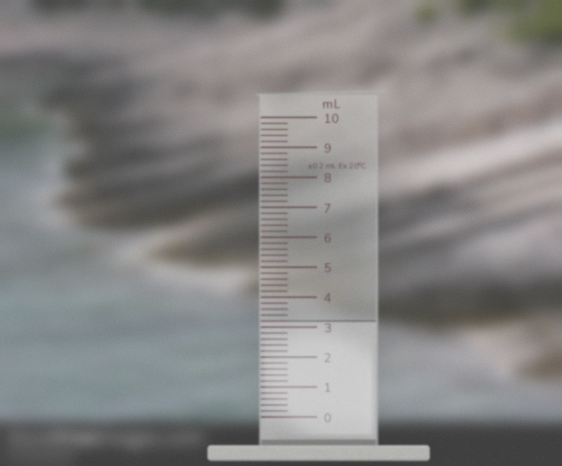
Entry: 3.2 mL
